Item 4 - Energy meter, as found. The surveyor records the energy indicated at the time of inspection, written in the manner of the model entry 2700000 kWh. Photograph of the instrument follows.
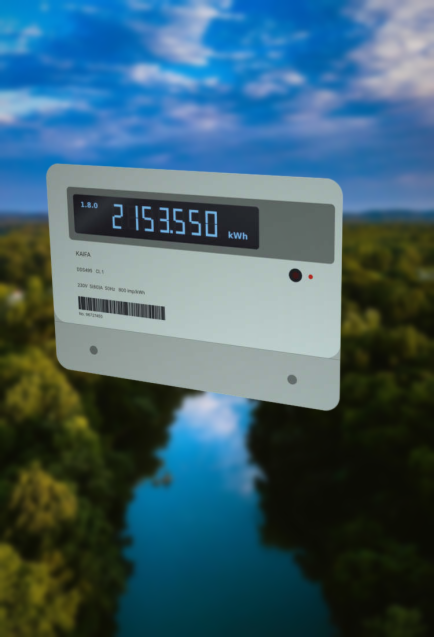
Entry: 2153.550 kWh
